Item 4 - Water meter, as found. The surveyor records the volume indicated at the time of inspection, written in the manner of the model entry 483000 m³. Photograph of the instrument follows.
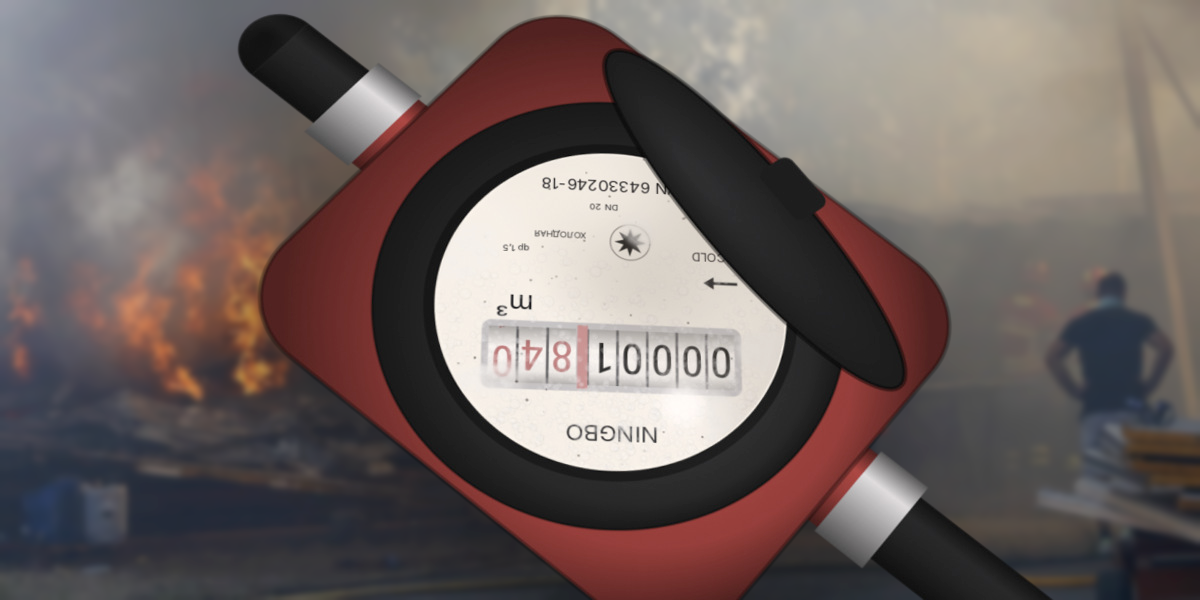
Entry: 1.840 m³
